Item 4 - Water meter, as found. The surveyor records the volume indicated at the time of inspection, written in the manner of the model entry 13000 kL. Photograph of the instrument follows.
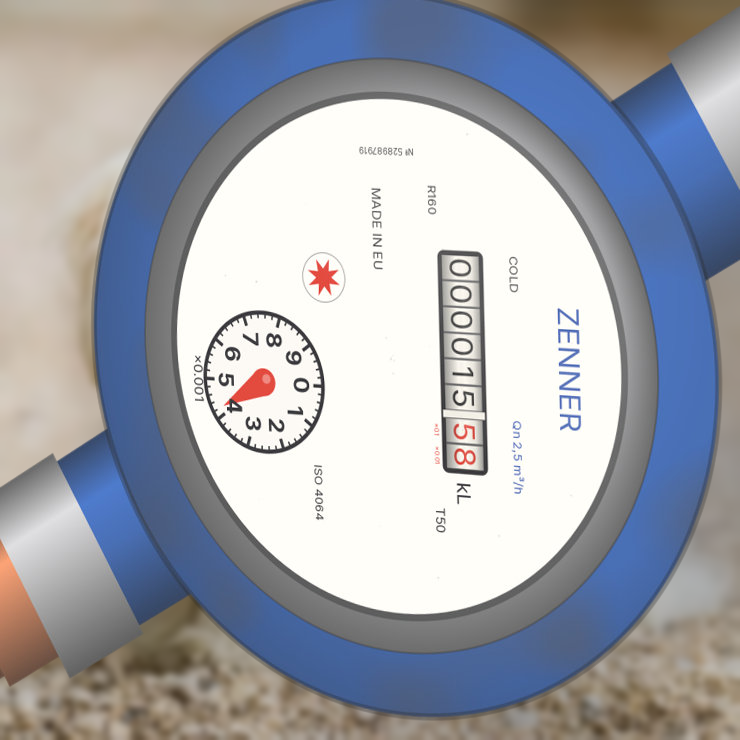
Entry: 15.584 kL
